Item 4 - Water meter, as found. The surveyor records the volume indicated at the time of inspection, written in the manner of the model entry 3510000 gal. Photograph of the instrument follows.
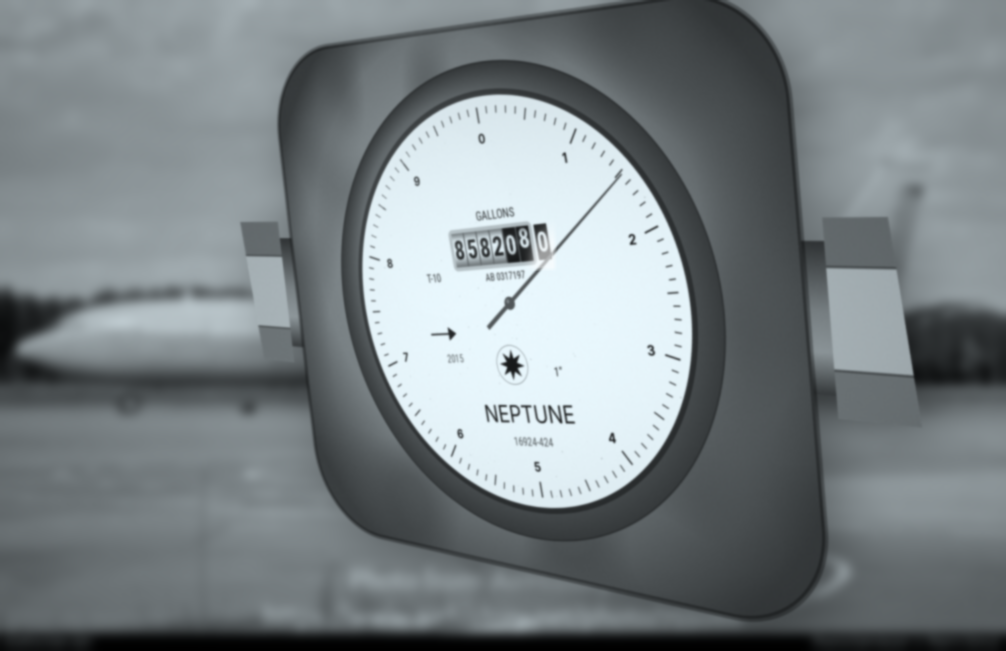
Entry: 8582081.5 gal
